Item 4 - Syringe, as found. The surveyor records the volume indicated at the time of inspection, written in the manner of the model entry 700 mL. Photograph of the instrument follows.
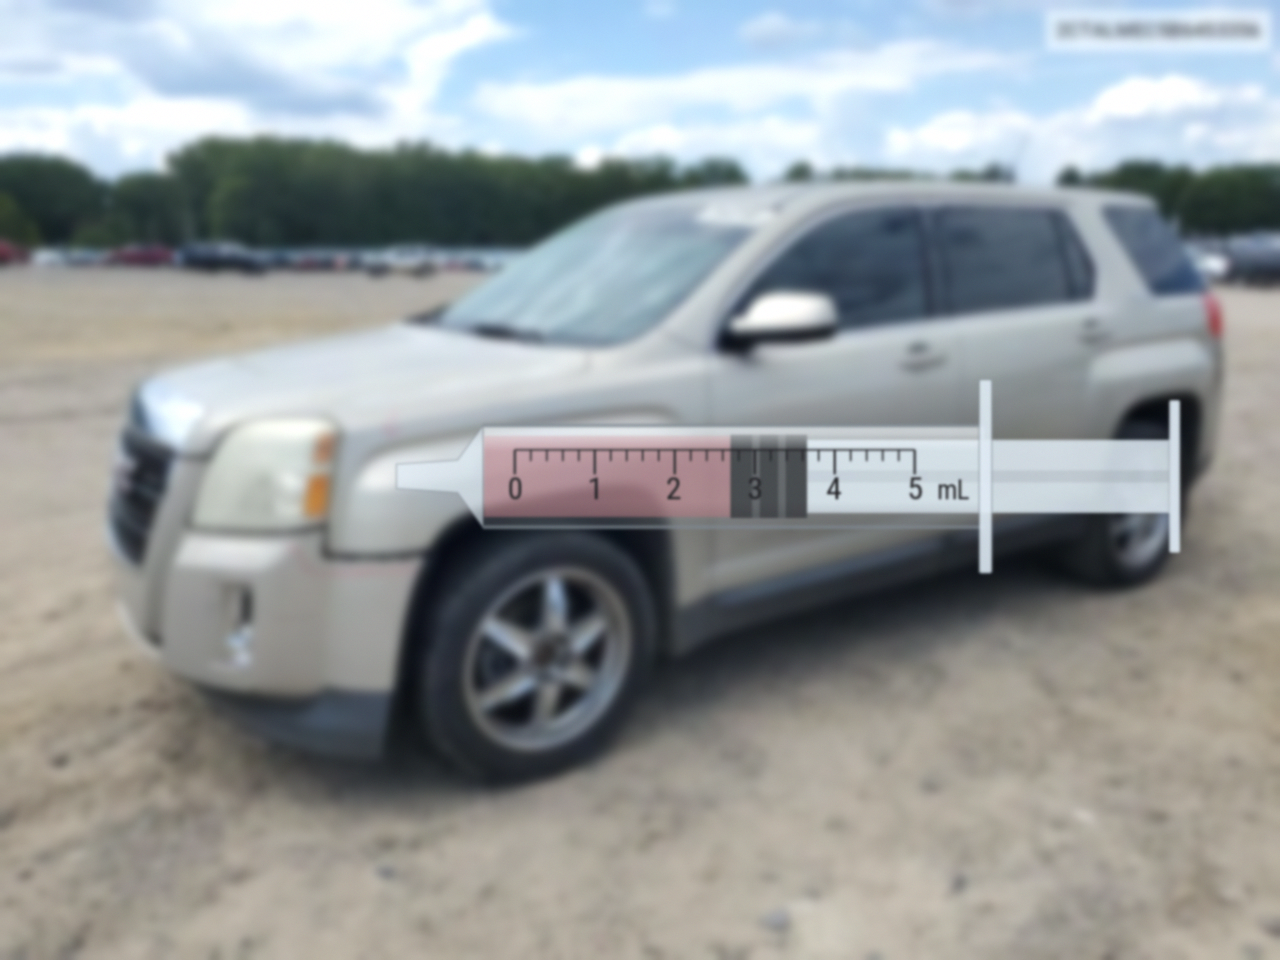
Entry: 2.7 mL
